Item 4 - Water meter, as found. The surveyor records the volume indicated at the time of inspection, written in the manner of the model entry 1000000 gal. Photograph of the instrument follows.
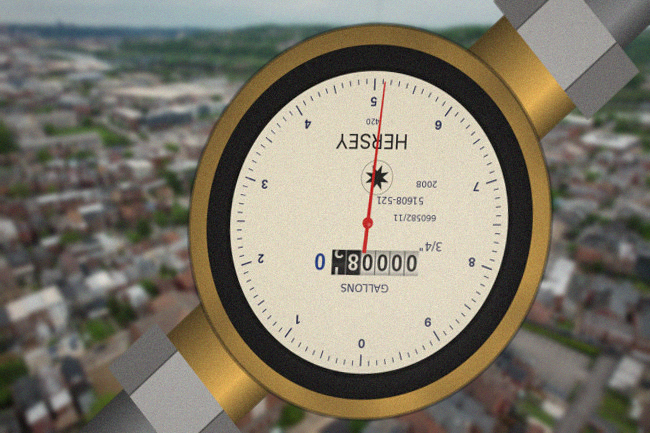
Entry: 815.1 gal
